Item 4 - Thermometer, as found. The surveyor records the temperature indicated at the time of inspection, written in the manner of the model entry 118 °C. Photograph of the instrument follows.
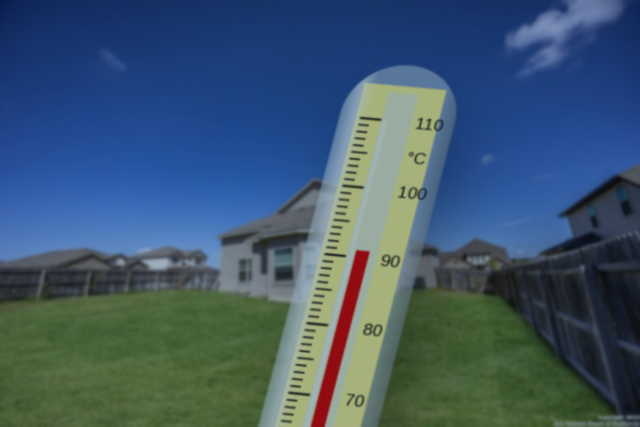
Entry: 91 °C
